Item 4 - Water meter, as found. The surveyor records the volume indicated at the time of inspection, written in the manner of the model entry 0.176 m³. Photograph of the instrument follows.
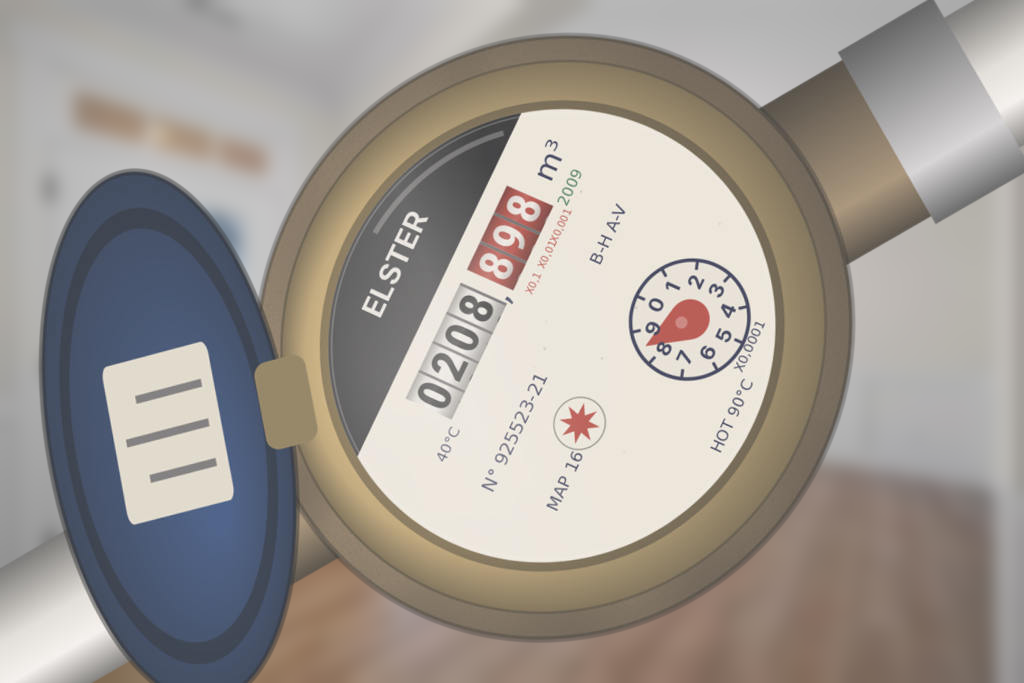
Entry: 208.8988 m³
